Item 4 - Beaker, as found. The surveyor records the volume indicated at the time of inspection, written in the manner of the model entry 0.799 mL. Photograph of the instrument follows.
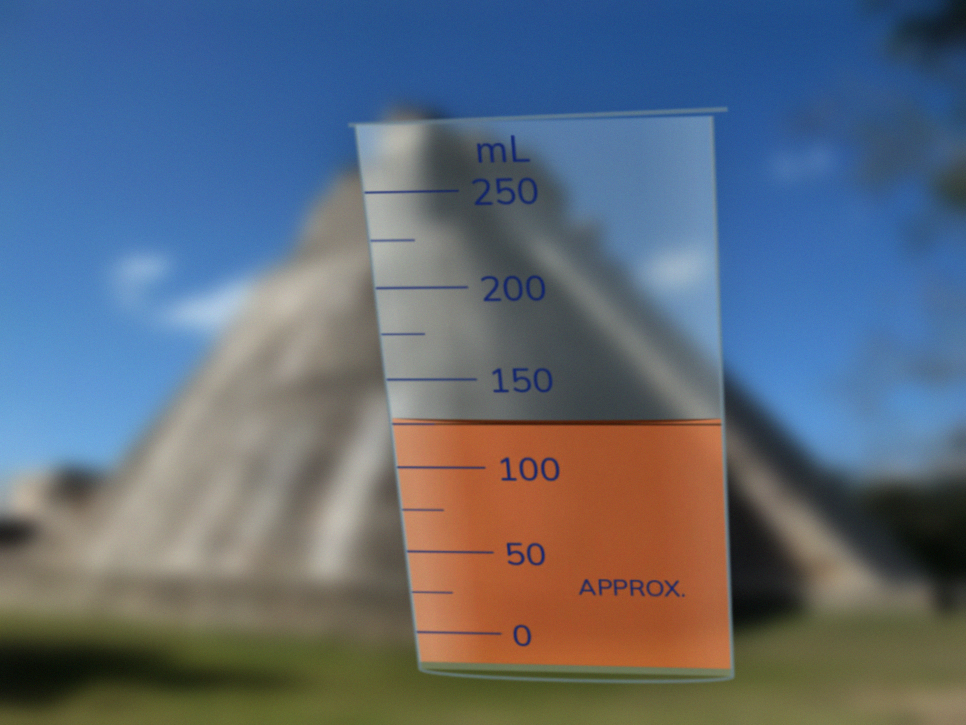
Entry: 125 mL
